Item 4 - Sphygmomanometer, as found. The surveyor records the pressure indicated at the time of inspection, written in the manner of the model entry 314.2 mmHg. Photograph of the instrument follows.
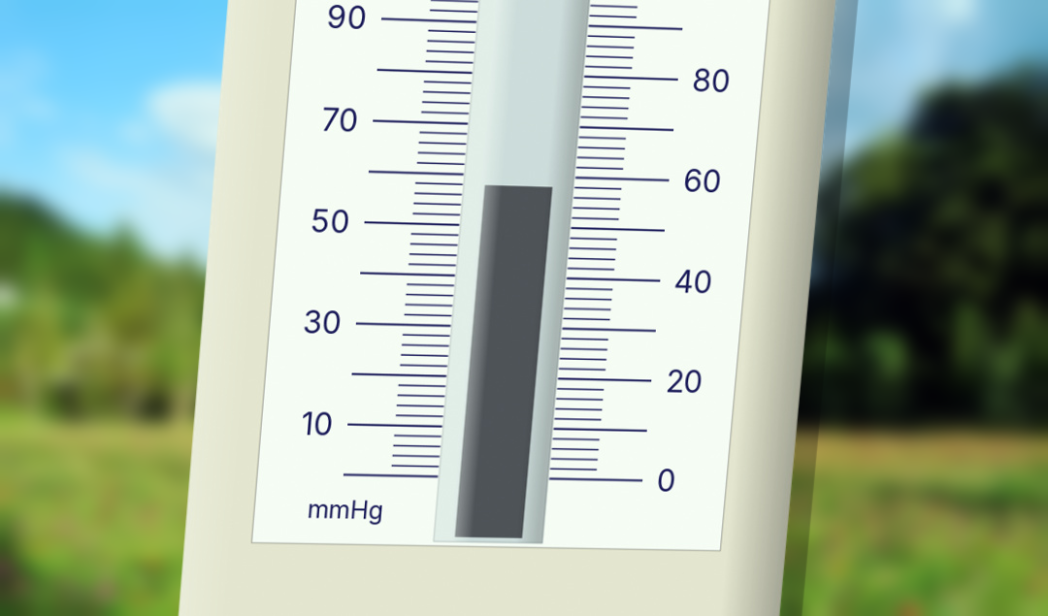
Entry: 58 mmHg
